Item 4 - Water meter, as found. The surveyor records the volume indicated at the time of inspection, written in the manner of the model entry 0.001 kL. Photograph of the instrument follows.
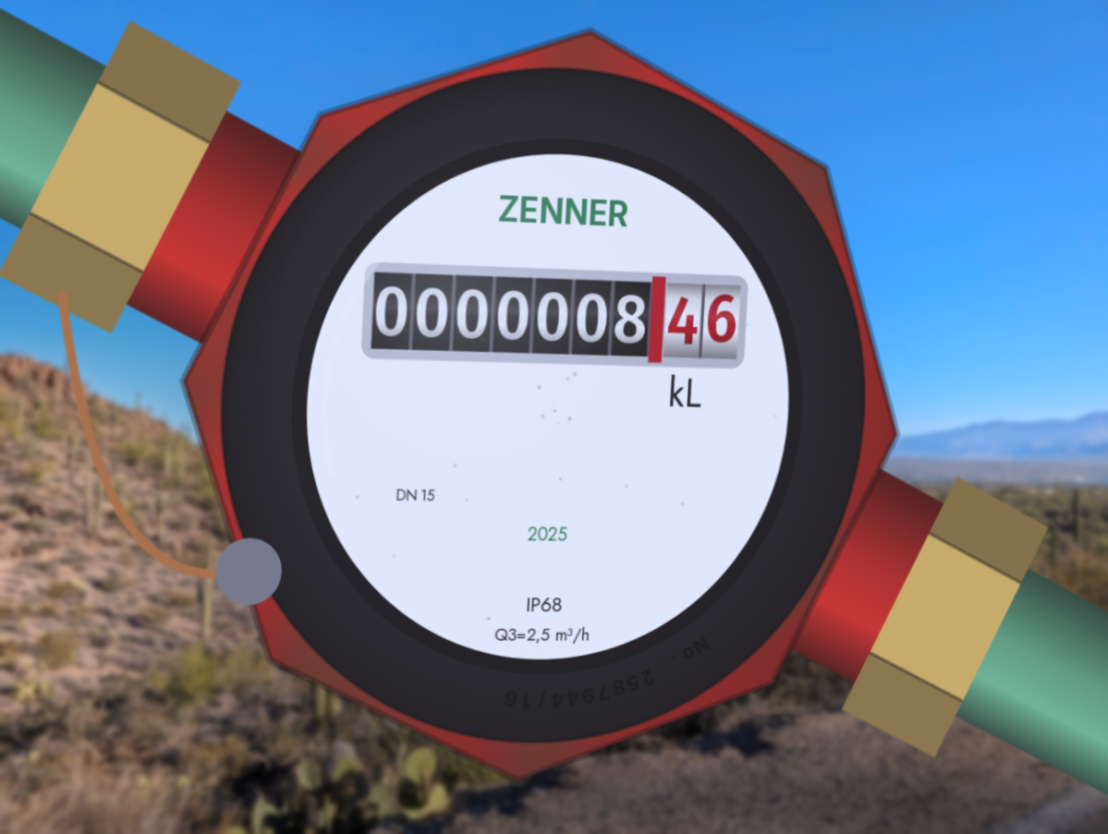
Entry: 8.46 kL
